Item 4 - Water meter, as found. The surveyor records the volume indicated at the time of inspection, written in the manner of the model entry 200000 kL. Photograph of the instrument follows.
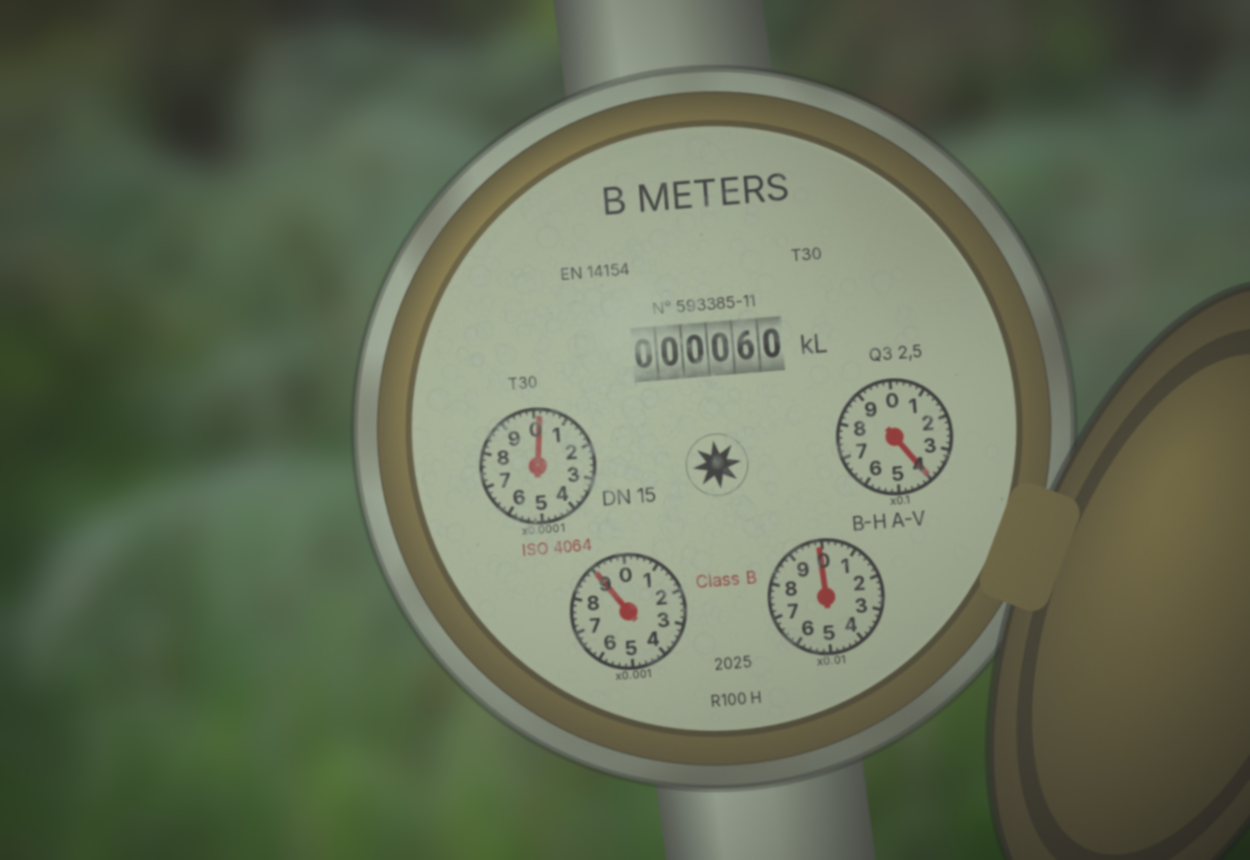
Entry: 60.3990 kL
